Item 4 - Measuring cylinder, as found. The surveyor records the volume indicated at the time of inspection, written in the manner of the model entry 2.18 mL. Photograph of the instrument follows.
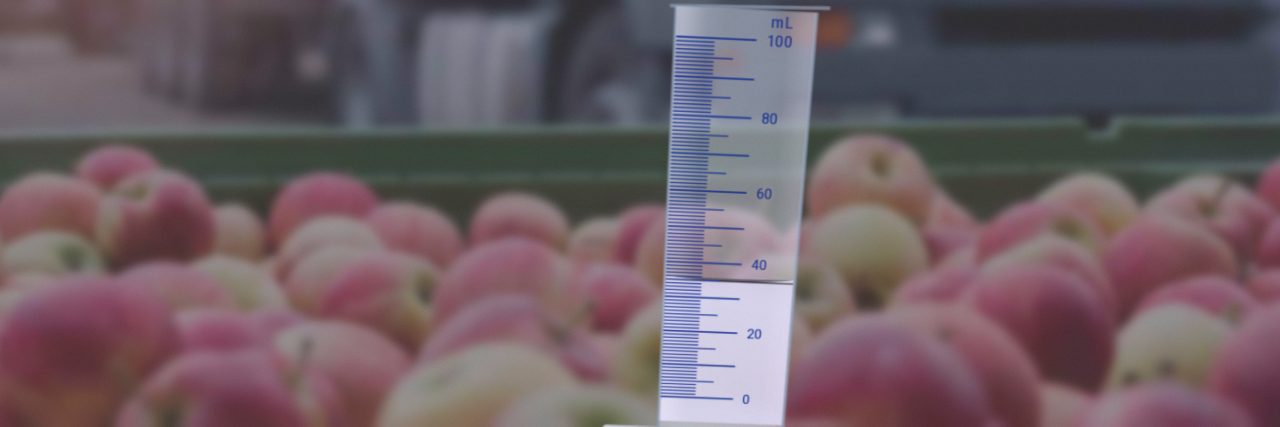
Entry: 35 mL
